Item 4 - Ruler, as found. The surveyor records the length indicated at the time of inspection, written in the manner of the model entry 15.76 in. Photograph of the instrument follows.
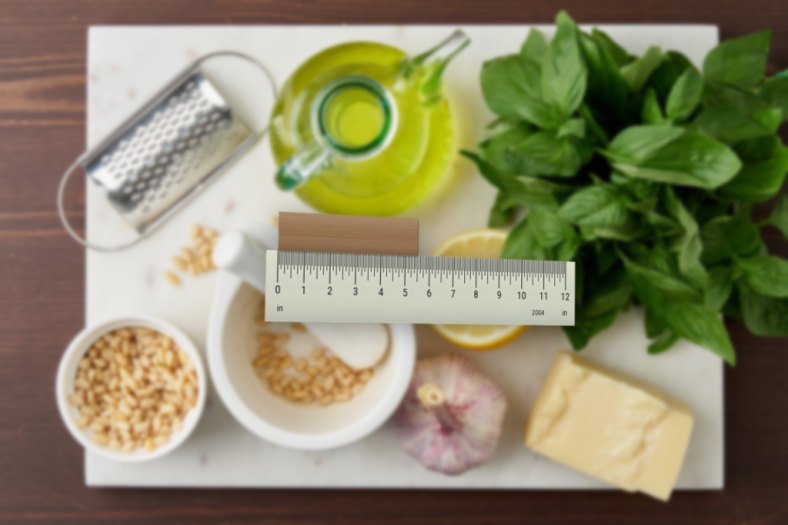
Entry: 5.5 in
